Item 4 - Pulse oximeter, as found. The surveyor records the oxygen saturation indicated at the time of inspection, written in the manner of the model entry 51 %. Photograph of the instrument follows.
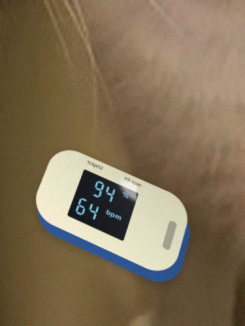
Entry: 94 %
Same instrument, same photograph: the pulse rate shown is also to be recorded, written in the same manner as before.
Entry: 64 bpm
